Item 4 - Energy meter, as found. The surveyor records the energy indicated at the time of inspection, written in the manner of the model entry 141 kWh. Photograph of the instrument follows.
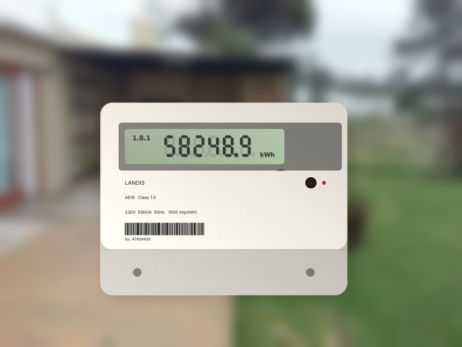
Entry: 58248.9 kWh
